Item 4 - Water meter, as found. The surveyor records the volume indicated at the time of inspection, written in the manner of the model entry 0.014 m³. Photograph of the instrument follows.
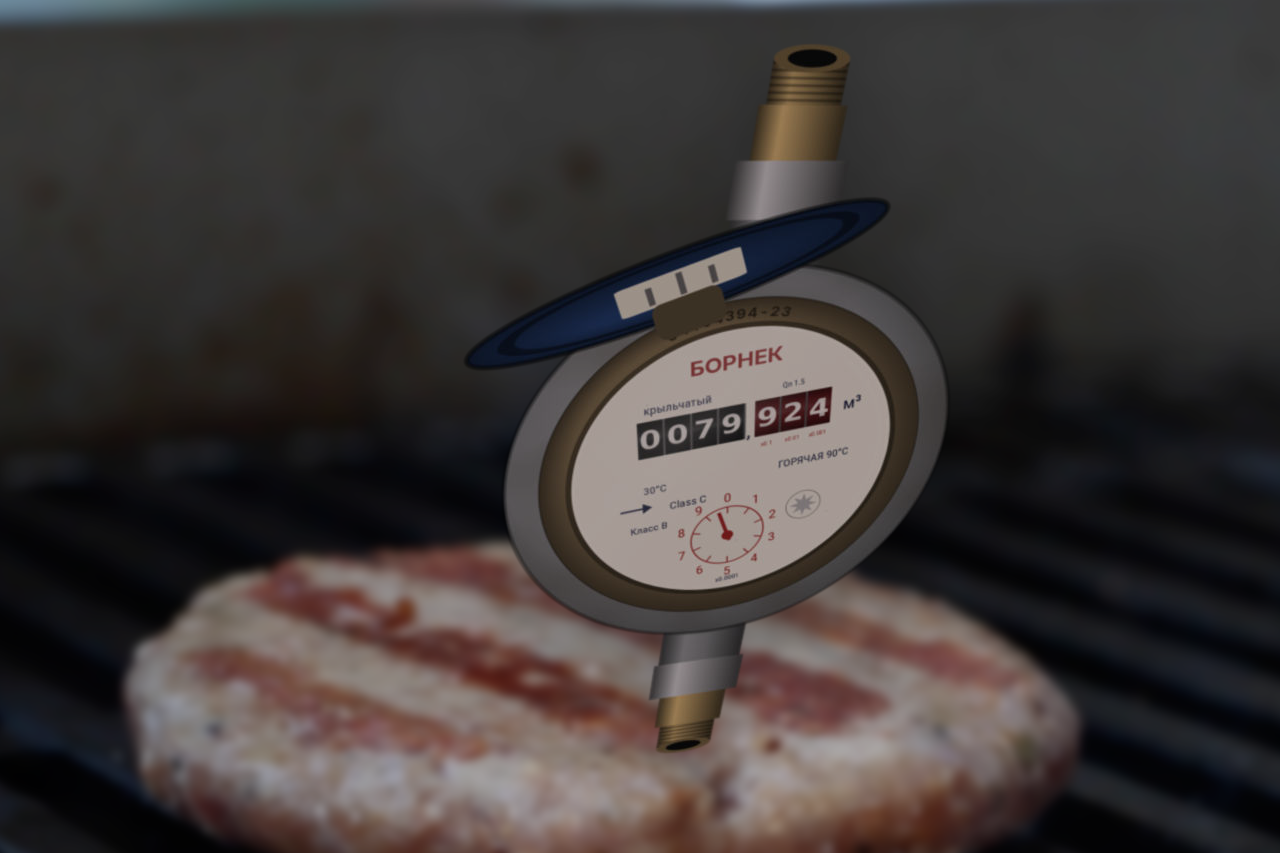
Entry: 79.9239 m³
